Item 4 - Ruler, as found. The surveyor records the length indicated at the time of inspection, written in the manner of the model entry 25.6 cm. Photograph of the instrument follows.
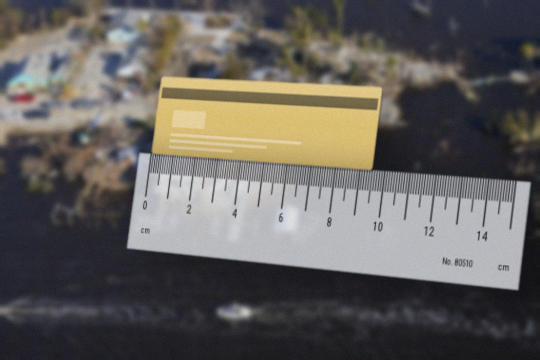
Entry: 9.5 cm
